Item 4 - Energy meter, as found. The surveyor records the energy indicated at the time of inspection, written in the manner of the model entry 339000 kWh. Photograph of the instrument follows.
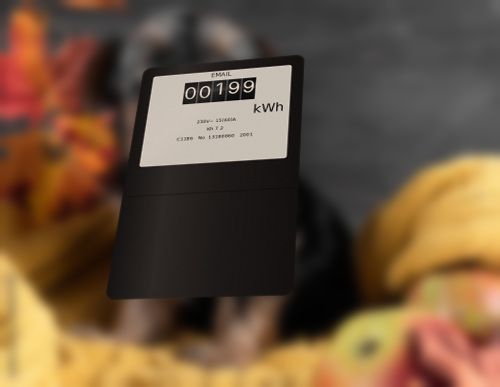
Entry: 199 kWh
